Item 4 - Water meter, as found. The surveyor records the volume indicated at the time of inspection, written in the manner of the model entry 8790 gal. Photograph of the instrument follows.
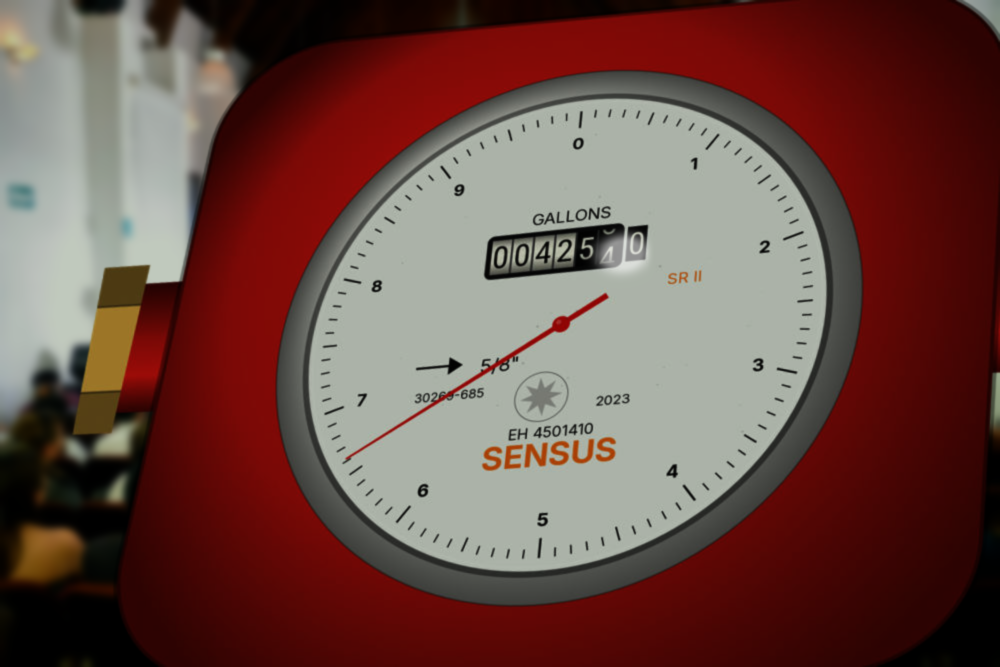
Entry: 42536.6 gal
